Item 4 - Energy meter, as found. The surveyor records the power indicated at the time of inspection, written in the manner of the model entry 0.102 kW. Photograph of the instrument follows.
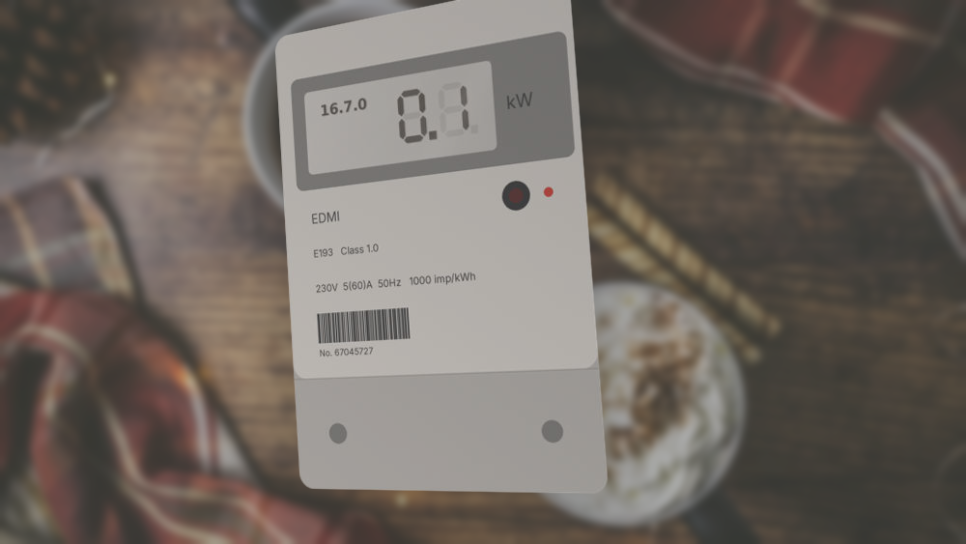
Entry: 0.1 kW
